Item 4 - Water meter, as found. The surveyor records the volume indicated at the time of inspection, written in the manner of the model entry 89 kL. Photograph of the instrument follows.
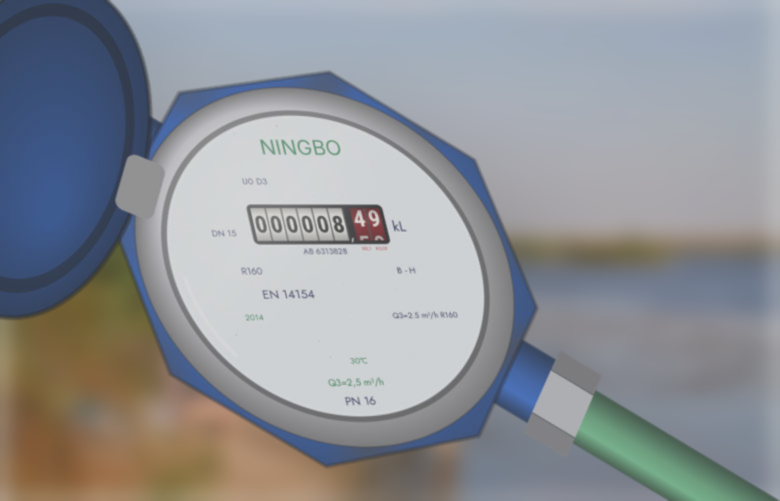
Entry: 8.49 kL
